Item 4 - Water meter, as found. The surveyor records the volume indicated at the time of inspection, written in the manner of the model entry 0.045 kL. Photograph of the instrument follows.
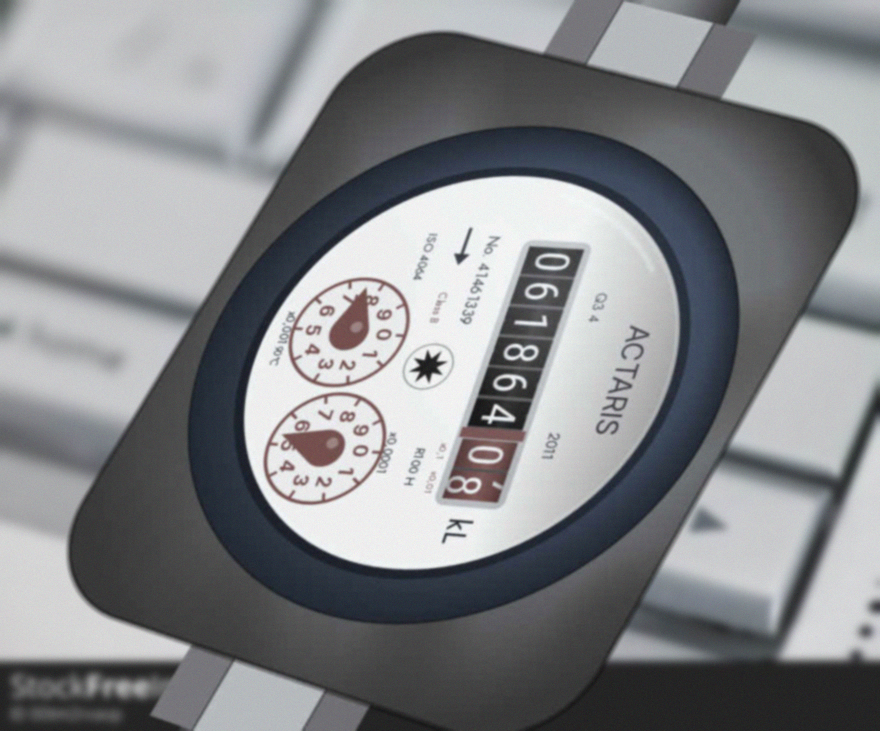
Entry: 61864.0775 kL
